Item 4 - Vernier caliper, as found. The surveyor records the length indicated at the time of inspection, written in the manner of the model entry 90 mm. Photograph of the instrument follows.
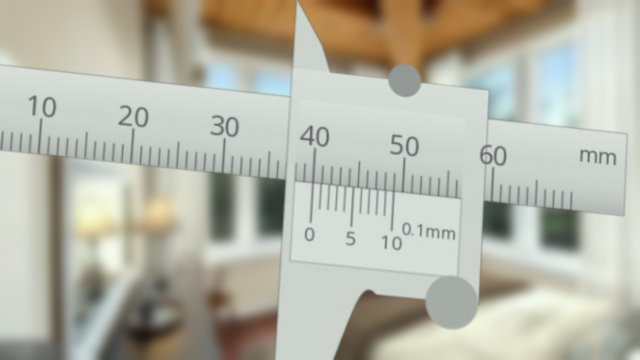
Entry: 40.0 mm
